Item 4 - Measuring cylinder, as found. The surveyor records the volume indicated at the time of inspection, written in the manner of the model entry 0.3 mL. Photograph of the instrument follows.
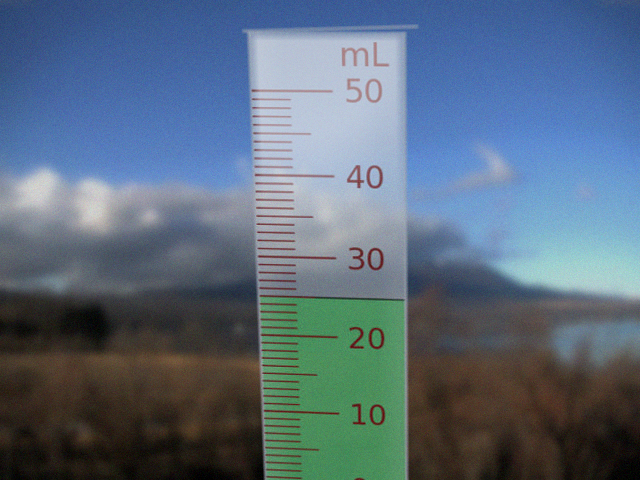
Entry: 25 mL
